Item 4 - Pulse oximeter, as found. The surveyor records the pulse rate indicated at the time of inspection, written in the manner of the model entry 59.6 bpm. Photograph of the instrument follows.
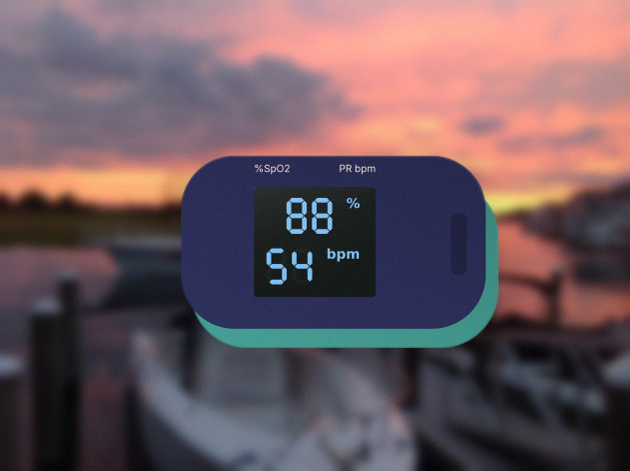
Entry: 54 bpm
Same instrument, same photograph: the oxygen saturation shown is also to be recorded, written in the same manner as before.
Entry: 88 %
